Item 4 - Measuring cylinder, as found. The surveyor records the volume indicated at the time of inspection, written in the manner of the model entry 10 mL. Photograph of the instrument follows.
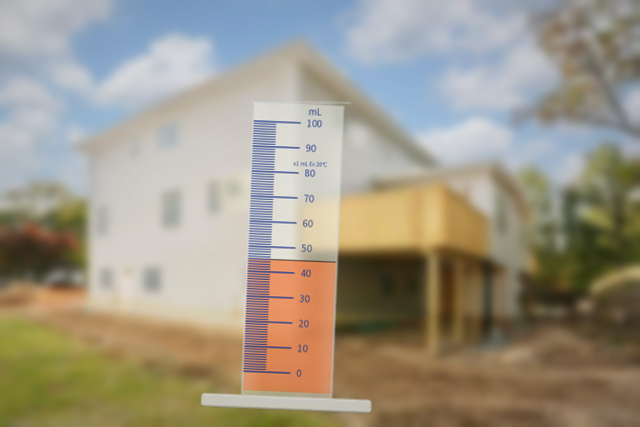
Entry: 45 mL
